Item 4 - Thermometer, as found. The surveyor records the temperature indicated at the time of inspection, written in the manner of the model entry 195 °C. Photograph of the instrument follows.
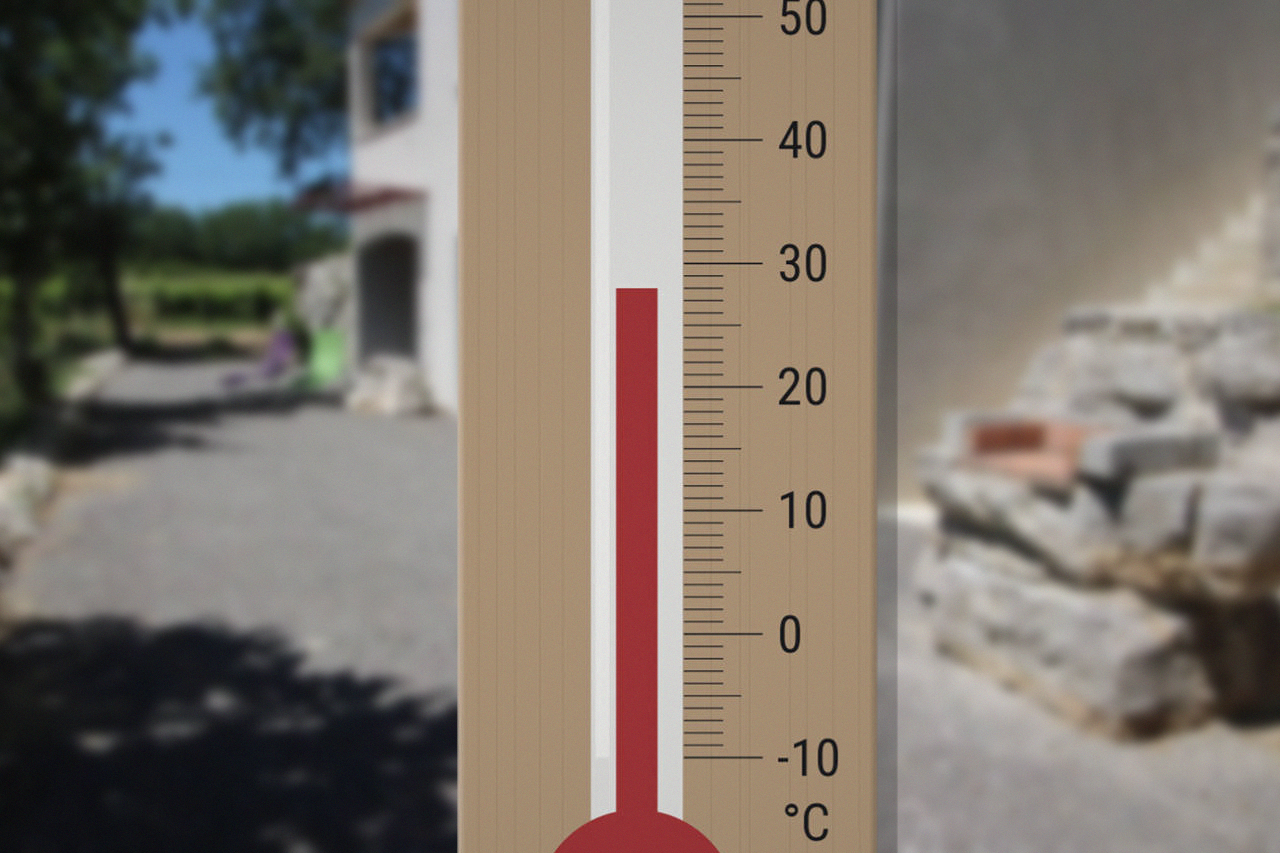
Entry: 28 °C
